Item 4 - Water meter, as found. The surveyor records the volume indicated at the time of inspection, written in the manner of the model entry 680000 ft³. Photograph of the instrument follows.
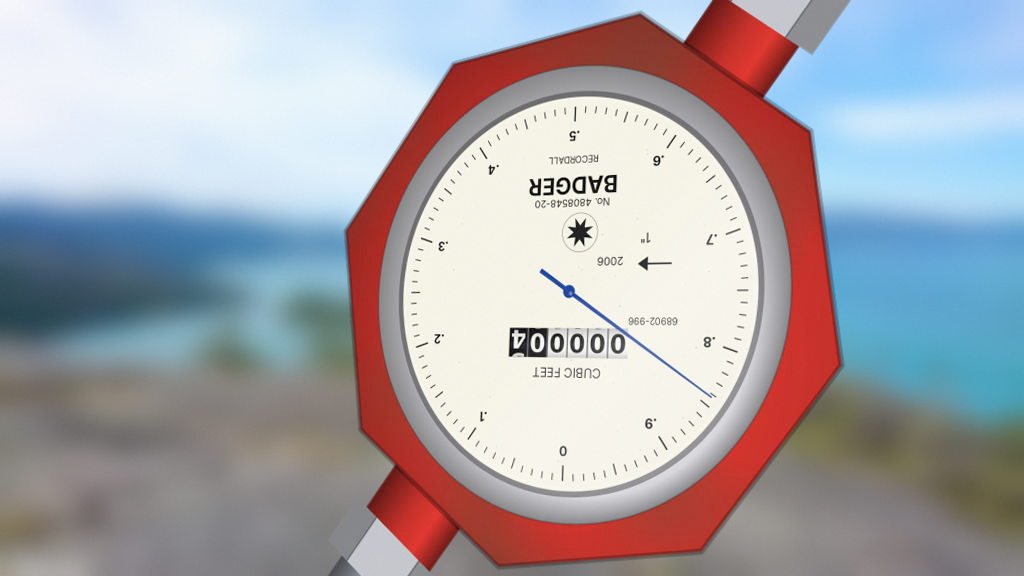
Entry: 3.84 ft³
